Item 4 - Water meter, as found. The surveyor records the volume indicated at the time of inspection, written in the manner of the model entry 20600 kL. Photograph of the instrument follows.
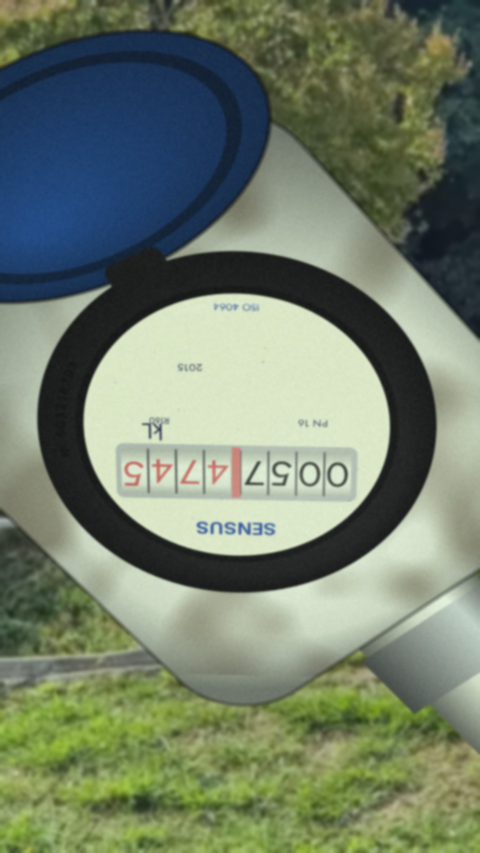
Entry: 57.4745 kL
